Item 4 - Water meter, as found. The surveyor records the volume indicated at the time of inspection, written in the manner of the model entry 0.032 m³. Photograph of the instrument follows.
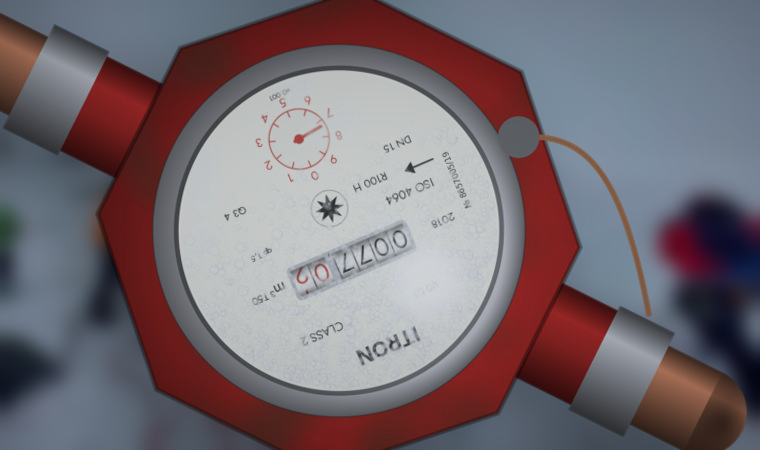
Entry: 77.017 m³
